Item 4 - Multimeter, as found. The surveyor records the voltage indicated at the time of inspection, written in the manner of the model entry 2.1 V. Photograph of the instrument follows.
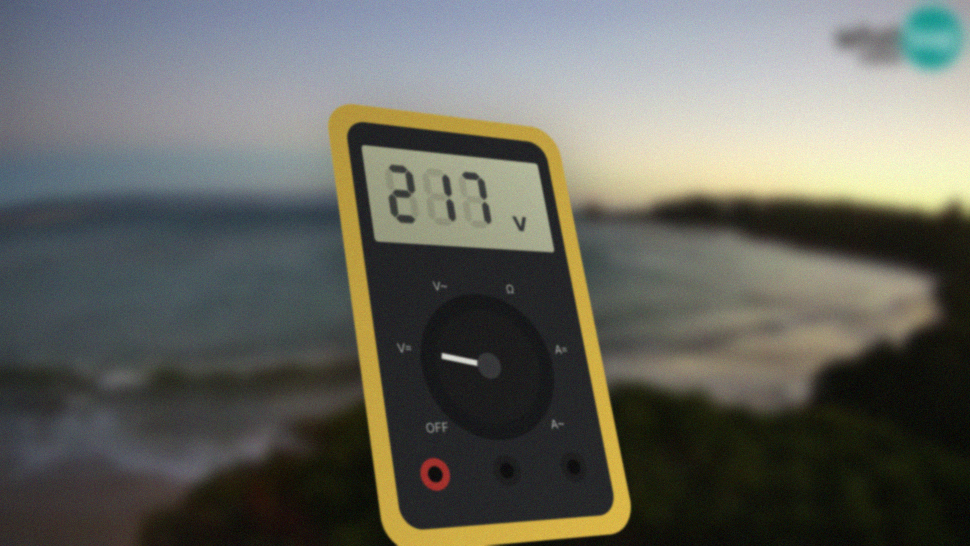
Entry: 217 V
